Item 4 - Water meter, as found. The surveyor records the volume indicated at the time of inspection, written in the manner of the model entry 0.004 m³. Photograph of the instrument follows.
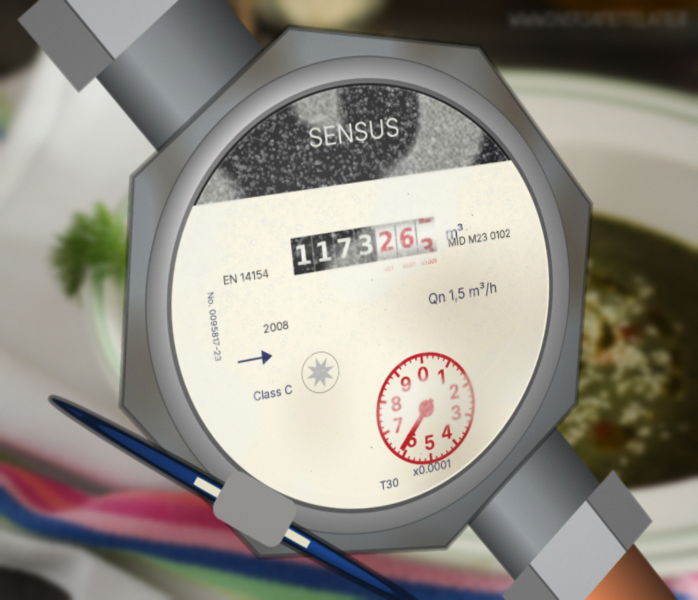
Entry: 1173.2626 m³
